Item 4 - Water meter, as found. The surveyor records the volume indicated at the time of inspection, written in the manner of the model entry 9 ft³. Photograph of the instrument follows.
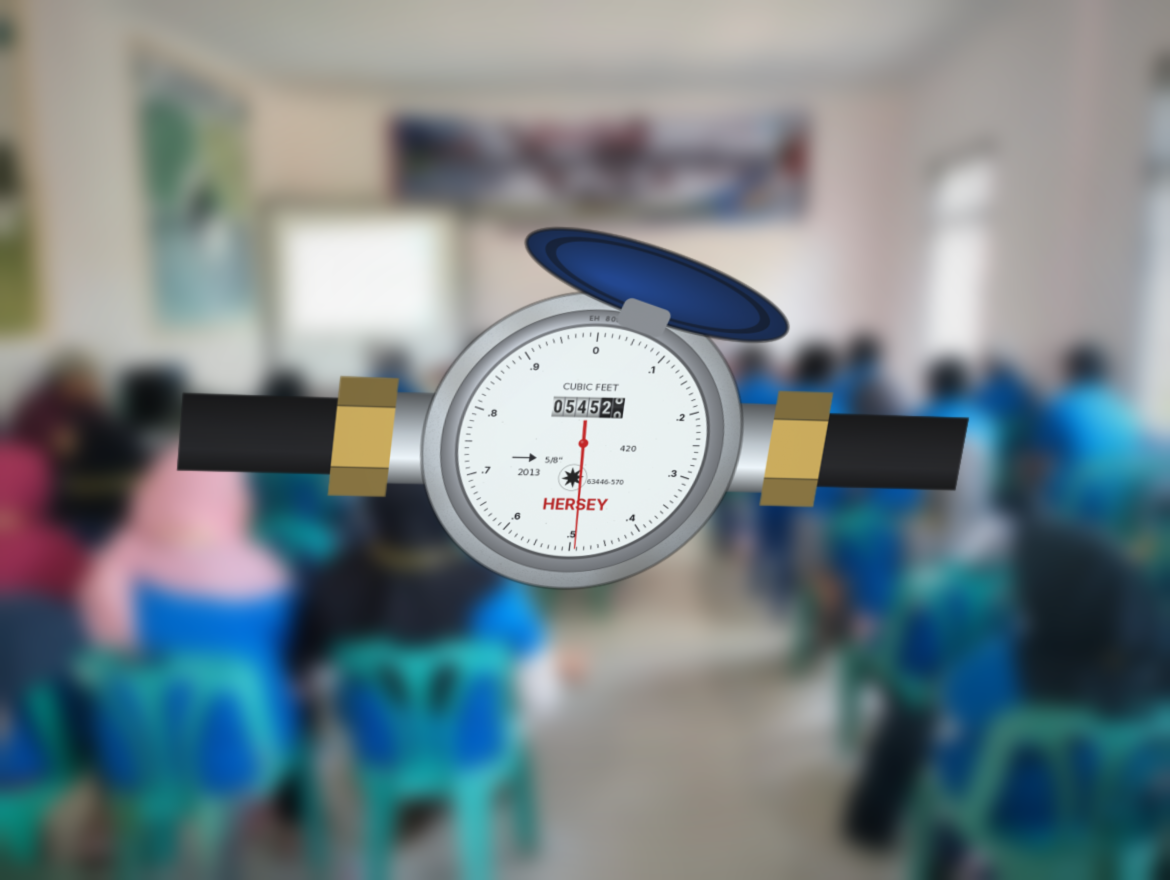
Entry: 54528.49 ft³
